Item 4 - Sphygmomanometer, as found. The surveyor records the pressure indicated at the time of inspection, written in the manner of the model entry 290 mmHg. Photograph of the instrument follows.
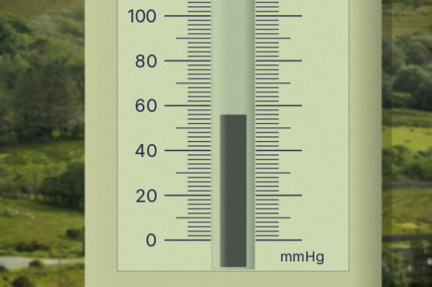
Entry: 56 mmHg
